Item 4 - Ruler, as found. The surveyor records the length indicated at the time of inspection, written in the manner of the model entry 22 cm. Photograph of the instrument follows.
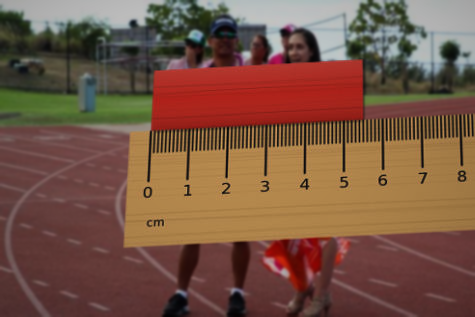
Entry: 5.5 cm
